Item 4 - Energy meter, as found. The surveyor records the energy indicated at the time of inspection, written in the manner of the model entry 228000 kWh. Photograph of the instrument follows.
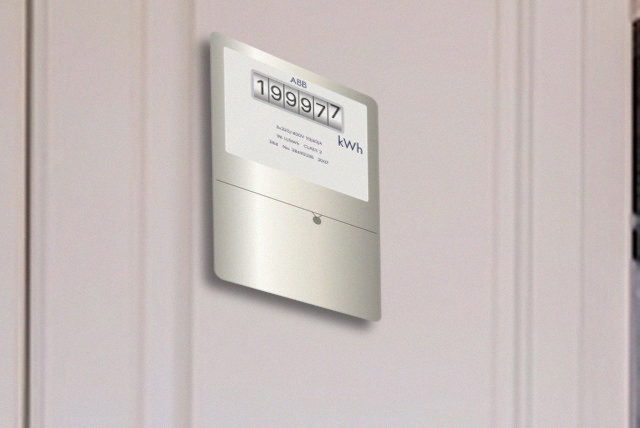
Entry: 199977 kWh
